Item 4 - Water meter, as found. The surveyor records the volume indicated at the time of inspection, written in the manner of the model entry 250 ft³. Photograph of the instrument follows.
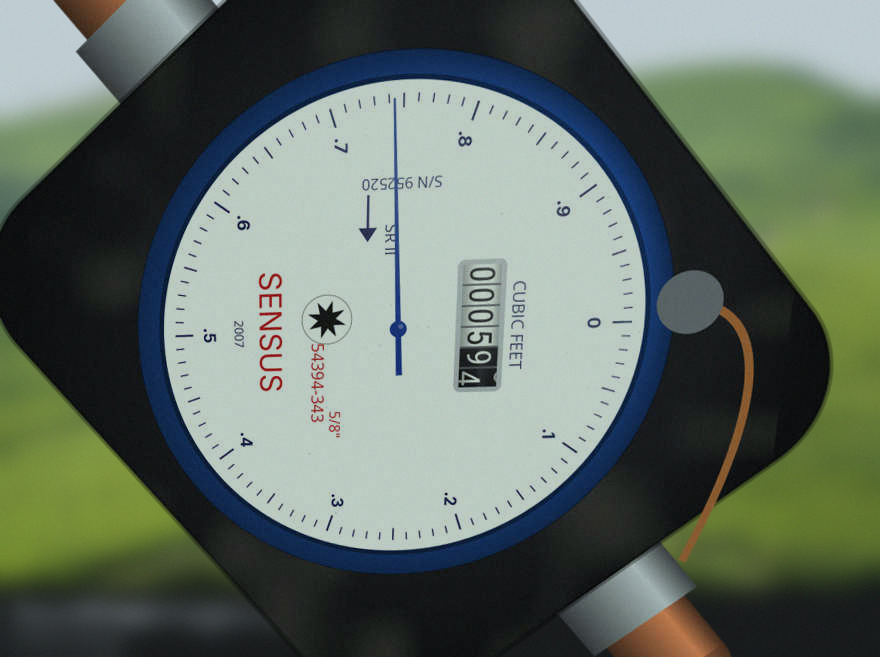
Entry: 593.74 ft³
